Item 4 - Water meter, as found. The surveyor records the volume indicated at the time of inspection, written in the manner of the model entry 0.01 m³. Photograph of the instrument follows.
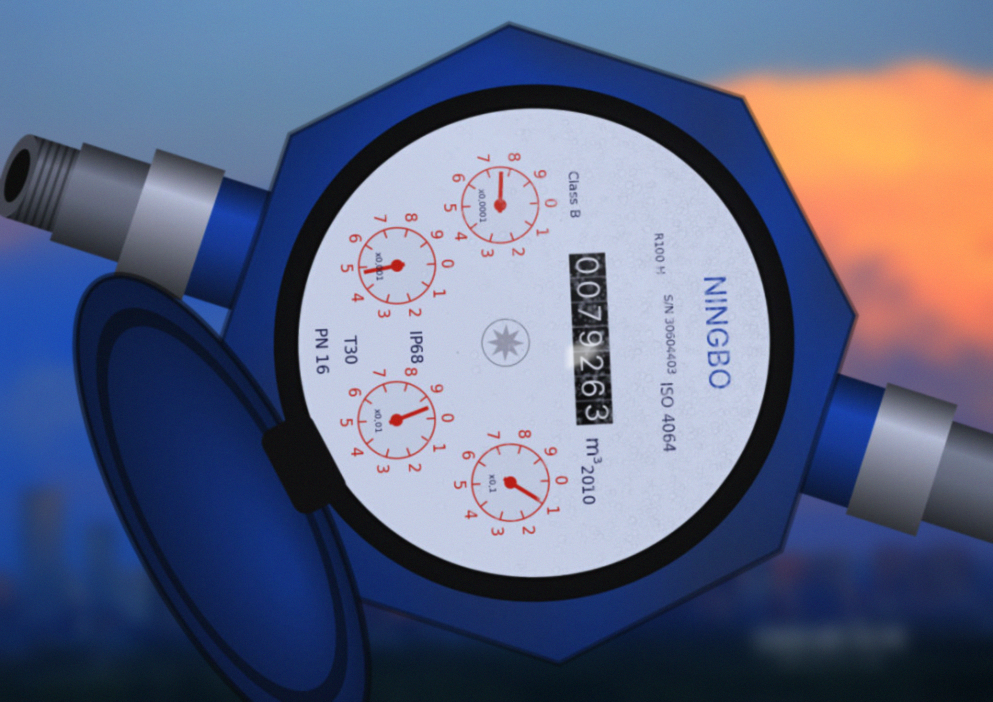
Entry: 79263.0947 m³
